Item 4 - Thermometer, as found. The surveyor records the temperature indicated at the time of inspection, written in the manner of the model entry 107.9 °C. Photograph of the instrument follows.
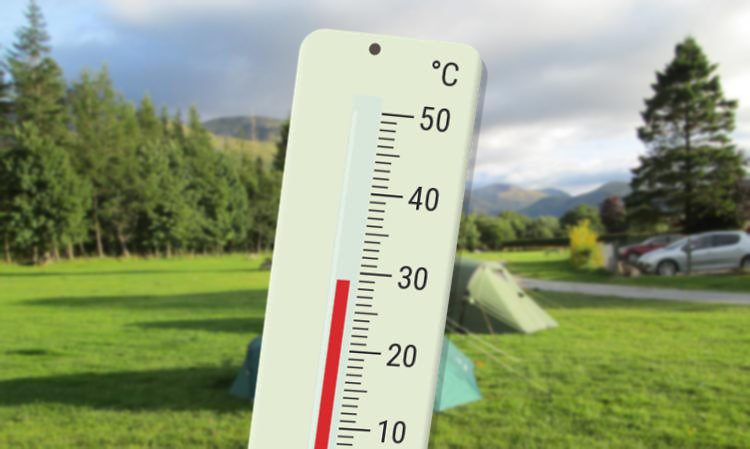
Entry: 29 °C
